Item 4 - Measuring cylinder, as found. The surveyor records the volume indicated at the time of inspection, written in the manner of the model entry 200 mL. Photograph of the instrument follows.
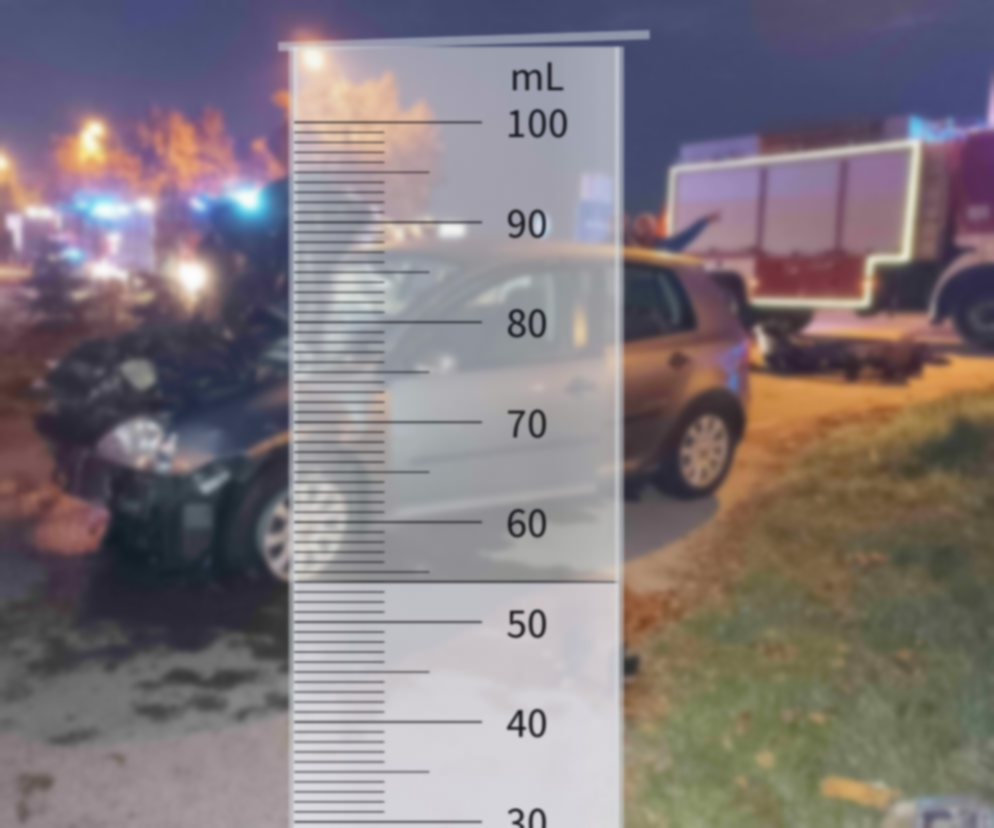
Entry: 54 mL
